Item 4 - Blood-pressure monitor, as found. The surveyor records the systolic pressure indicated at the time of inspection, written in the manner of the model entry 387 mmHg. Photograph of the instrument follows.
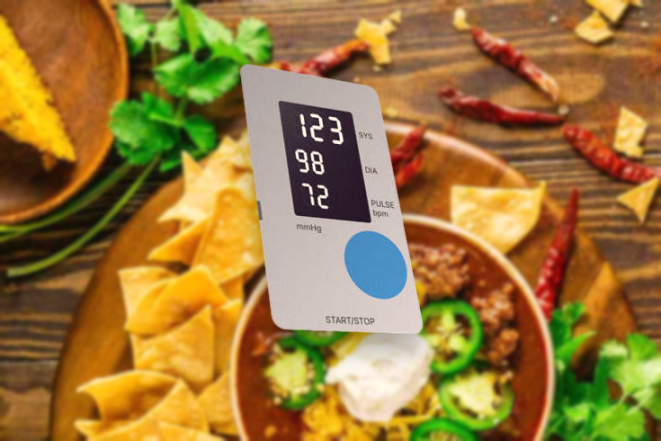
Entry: 123 mmHg
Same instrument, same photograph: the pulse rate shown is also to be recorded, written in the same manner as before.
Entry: 72 bpm
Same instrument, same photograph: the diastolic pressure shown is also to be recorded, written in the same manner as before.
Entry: 98 mmHg
